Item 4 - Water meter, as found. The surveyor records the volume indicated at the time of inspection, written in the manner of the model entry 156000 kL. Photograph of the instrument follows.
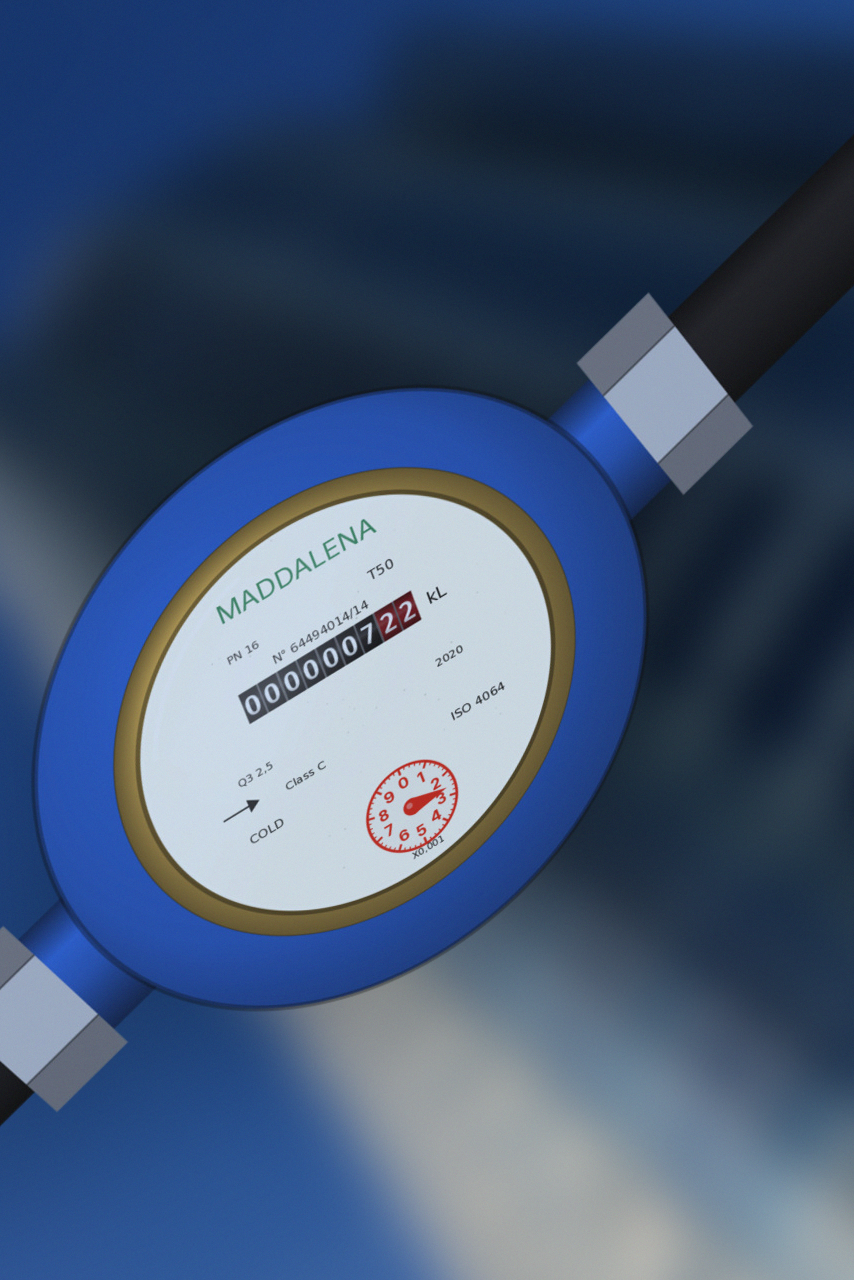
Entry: 7.222 kL
